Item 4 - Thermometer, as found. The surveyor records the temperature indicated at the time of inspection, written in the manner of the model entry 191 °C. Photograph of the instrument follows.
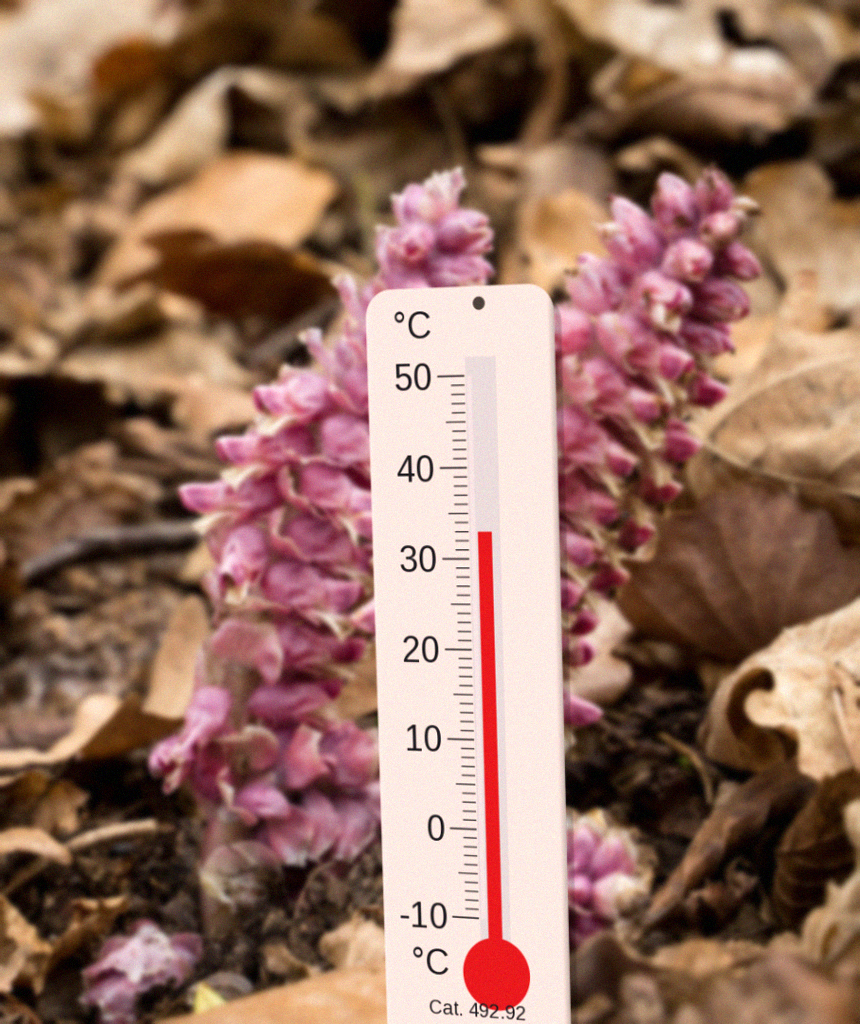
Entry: 33 °C
